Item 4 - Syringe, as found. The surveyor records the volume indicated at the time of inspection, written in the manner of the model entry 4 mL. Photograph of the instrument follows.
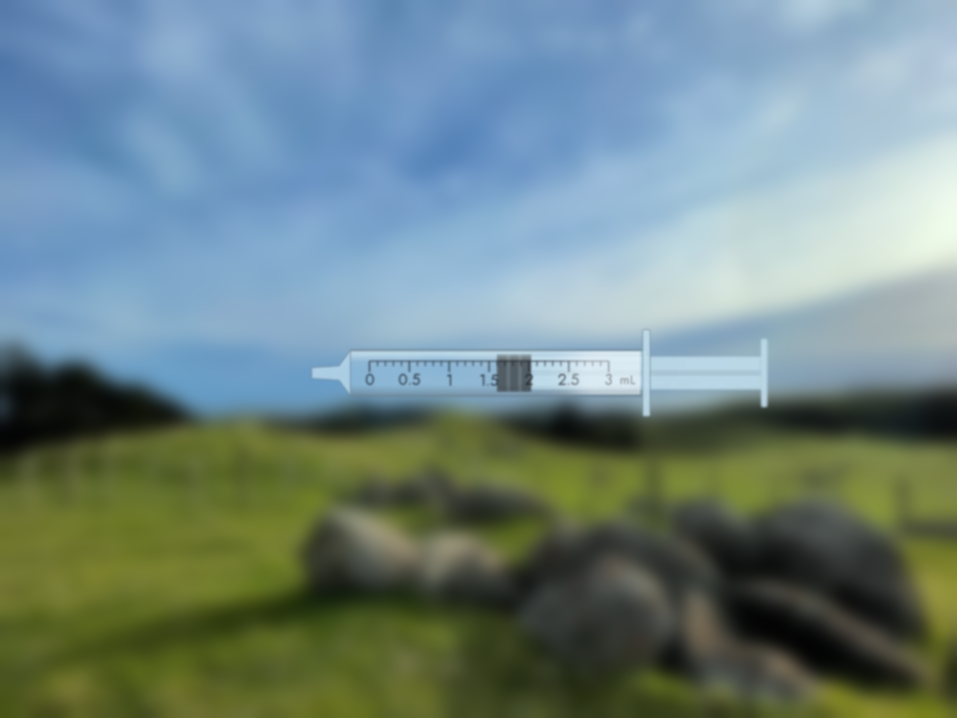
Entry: 1.6 mL
